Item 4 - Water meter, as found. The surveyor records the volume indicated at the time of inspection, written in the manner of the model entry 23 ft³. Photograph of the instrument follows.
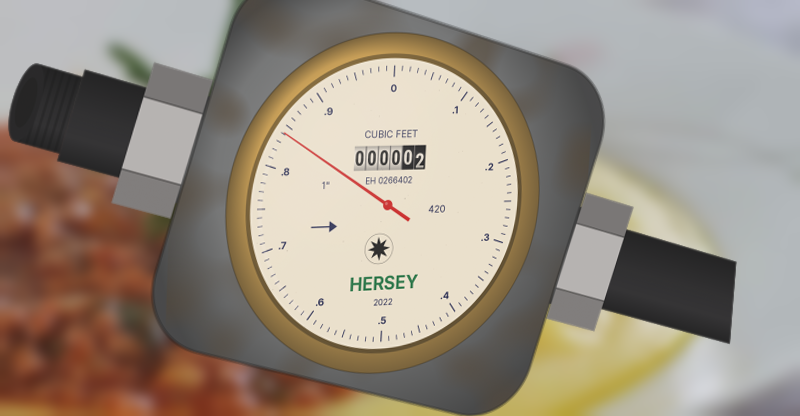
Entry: 1.84 ft³
